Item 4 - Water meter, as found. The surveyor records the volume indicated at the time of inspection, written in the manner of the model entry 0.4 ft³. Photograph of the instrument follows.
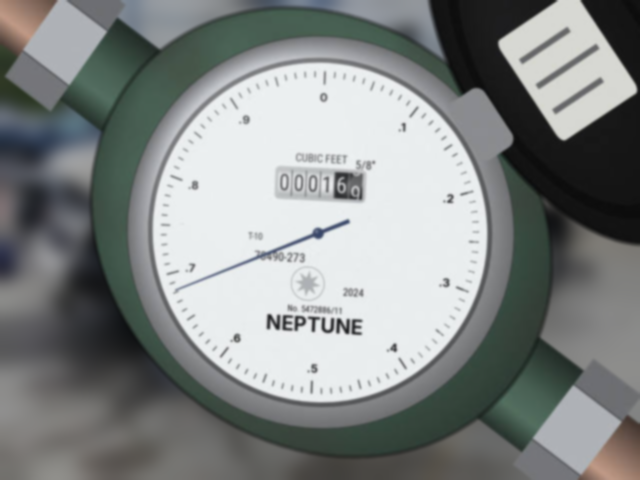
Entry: 168.68 ft³
